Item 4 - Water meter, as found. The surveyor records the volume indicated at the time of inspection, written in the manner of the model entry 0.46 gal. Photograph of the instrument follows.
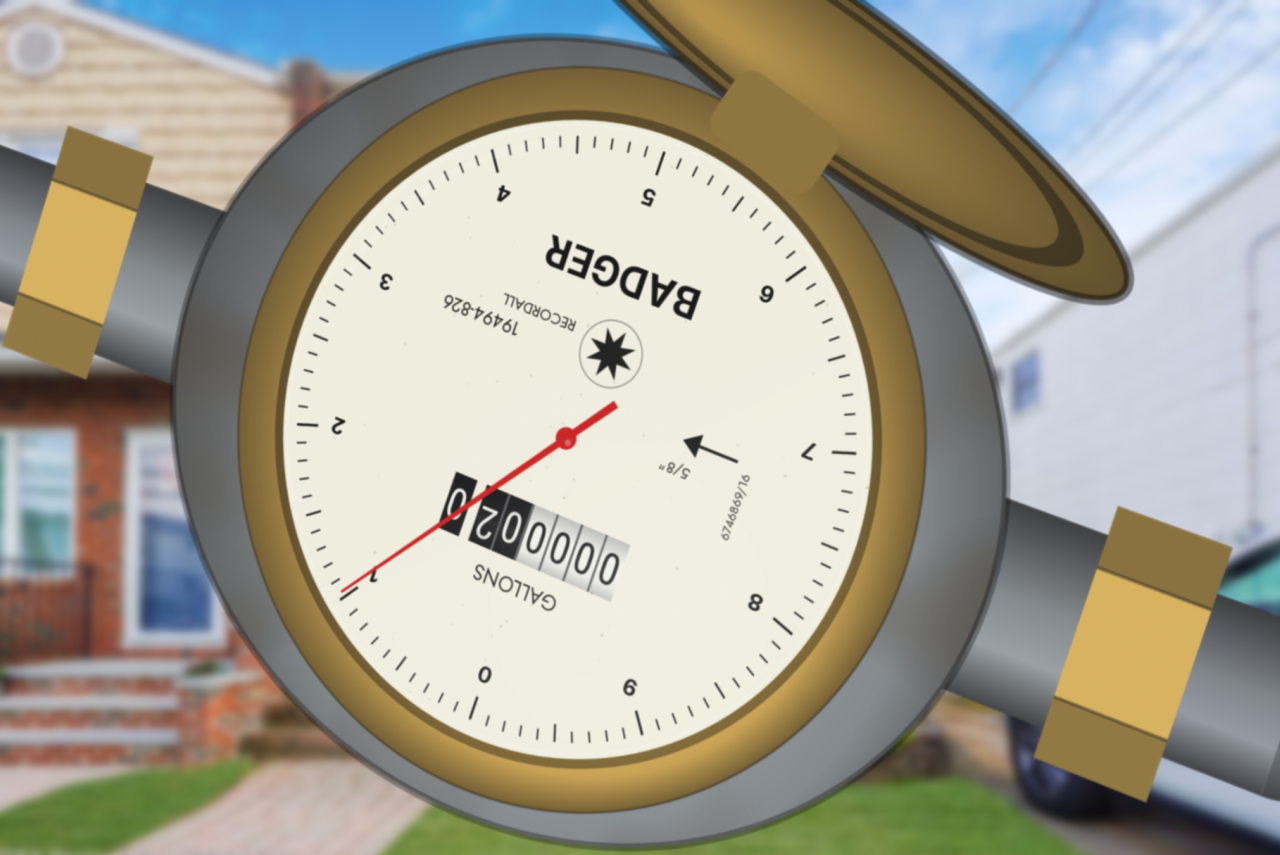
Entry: 21.0 gal
